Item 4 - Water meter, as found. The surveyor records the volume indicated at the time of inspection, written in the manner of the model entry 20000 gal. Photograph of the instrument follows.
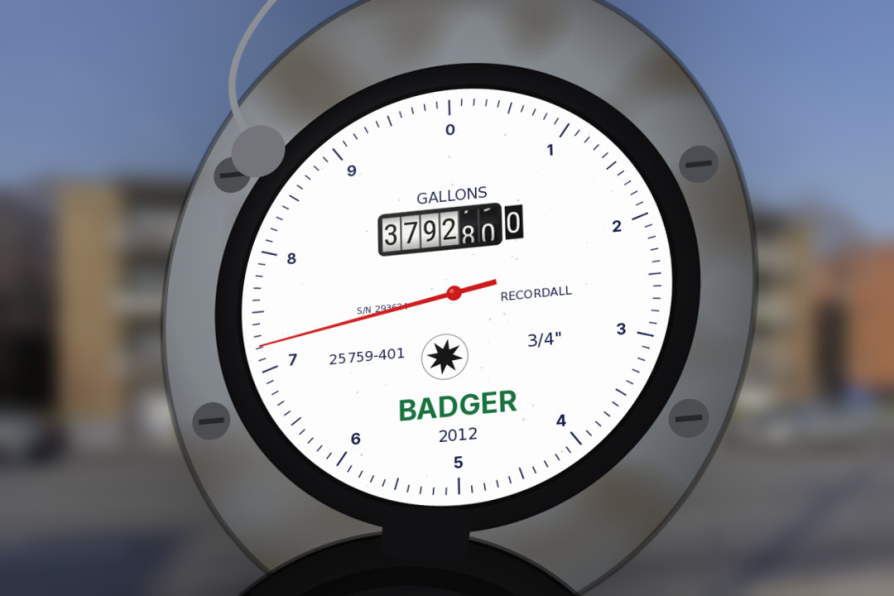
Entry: 3792797.2 gal
